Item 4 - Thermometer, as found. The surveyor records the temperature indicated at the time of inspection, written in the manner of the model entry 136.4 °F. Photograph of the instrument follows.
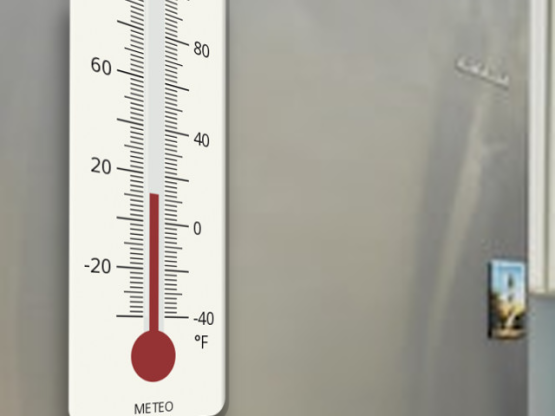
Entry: 12 °F
